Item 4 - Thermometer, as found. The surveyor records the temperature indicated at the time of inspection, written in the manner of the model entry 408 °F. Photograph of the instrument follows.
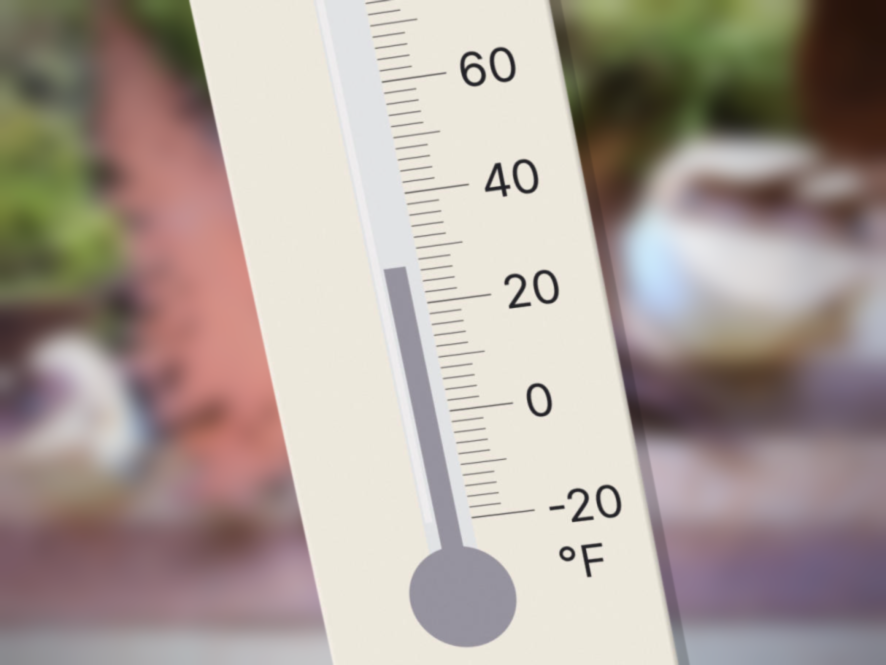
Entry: 27 °F
